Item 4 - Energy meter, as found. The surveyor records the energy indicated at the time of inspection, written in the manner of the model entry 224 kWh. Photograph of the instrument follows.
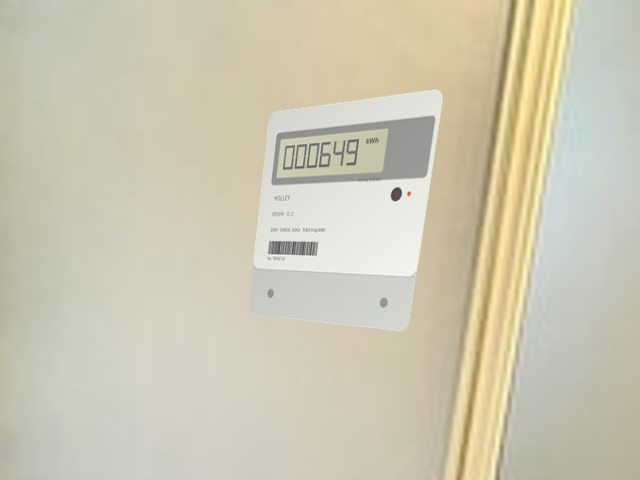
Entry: 649 kWh
